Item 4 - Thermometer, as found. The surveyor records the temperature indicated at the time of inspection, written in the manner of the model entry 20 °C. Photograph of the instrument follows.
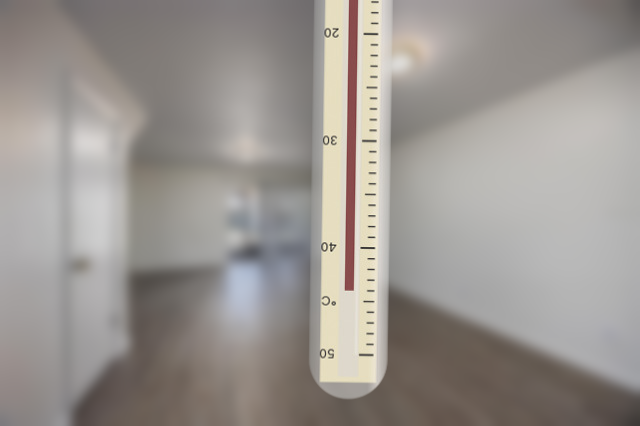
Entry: 44 °C
